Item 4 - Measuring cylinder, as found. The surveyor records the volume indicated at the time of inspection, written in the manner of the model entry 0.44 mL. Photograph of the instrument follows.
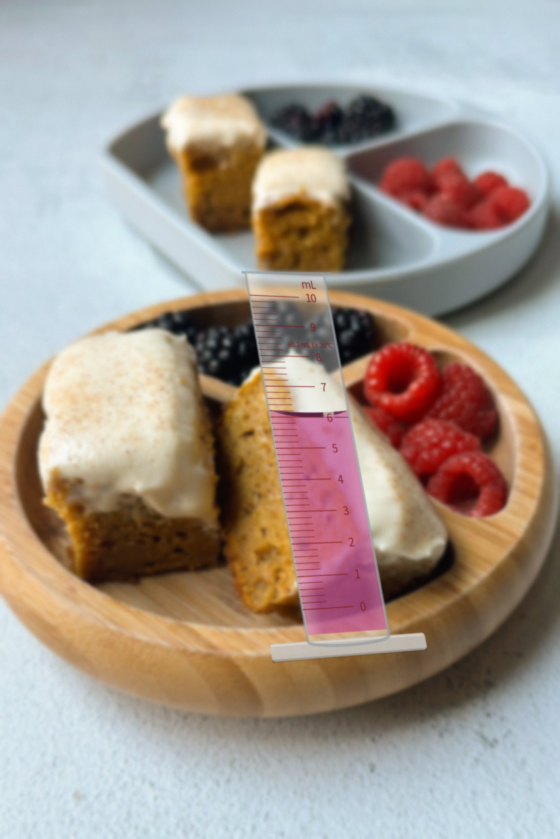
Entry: 6 mL
